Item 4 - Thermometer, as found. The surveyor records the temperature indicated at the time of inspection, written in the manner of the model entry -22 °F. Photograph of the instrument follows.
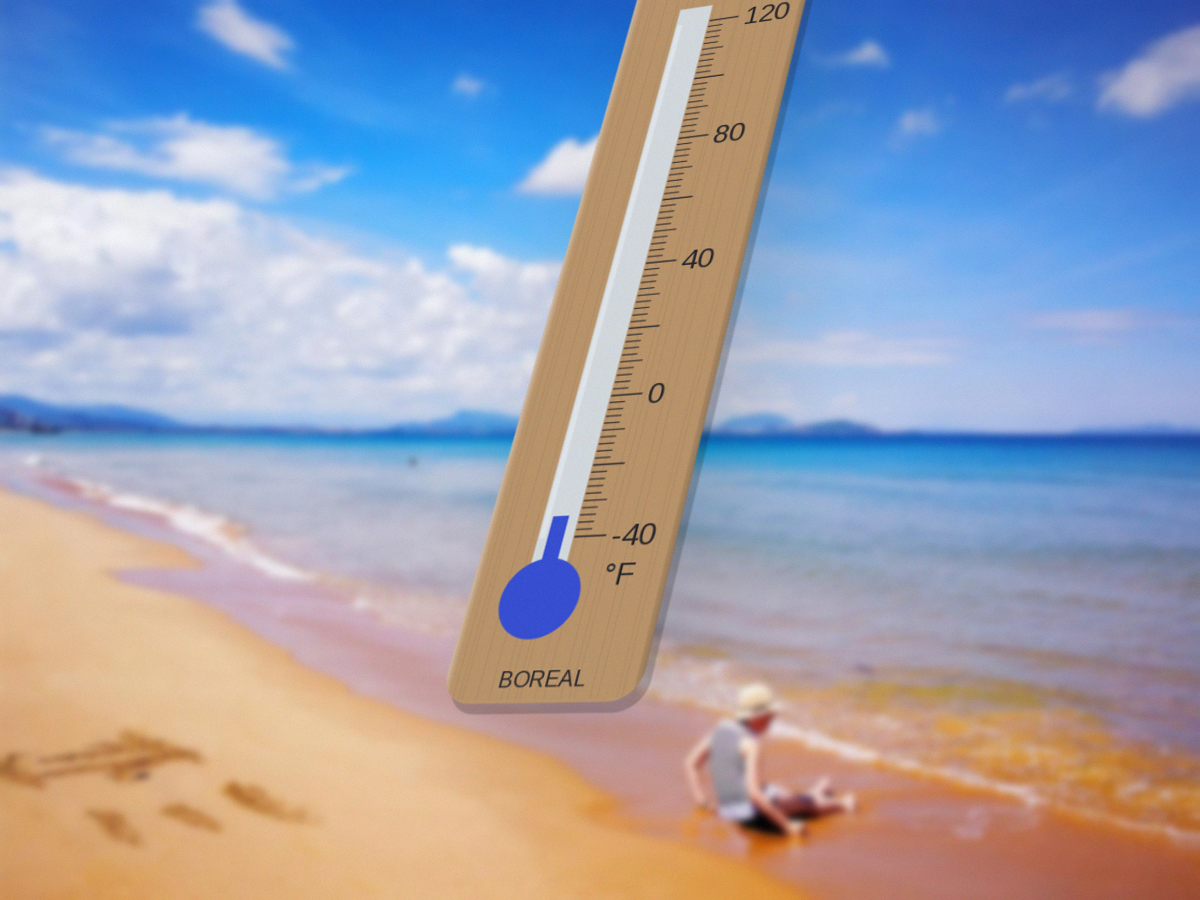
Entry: -34 °F
